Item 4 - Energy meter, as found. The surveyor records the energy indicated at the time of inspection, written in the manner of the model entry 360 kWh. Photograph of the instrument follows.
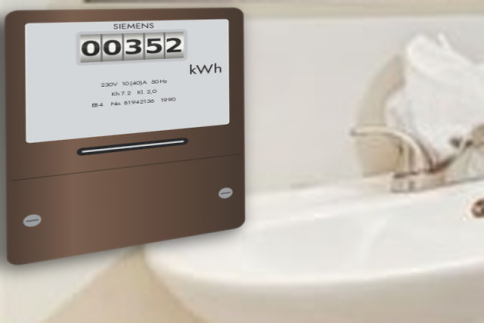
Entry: 352 kWh
